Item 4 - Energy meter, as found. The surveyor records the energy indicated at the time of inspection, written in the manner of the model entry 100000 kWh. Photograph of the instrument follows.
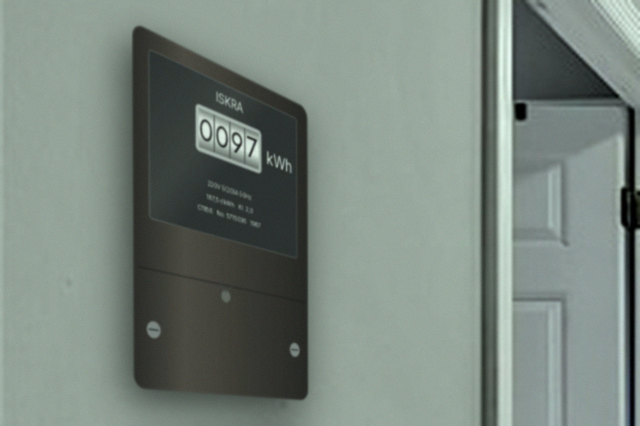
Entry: 97 kWh
